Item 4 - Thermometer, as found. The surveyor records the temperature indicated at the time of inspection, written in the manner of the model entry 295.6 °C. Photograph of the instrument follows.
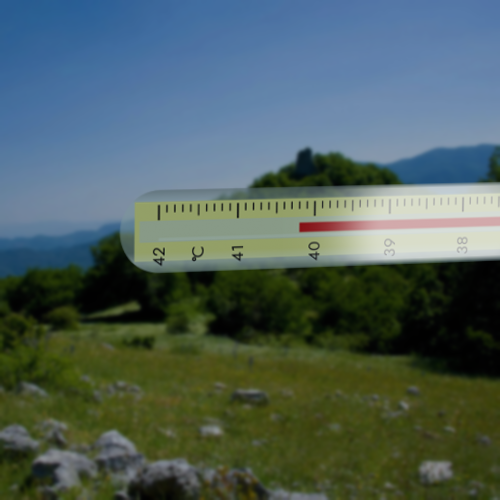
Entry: 40.2 °C
